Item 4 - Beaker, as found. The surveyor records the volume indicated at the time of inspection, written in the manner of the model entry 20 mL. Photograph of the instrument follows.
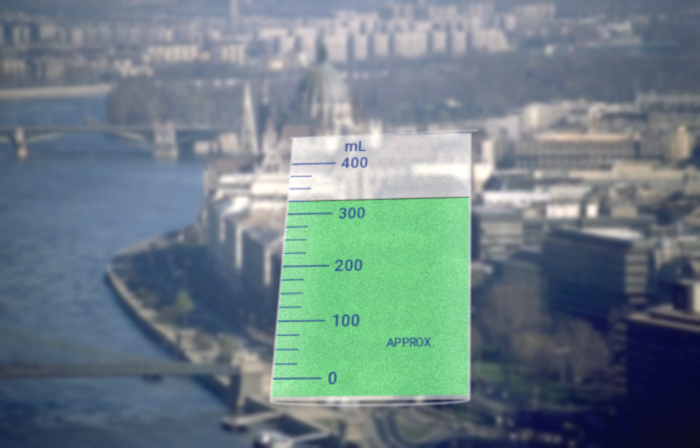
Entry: 325 mL
